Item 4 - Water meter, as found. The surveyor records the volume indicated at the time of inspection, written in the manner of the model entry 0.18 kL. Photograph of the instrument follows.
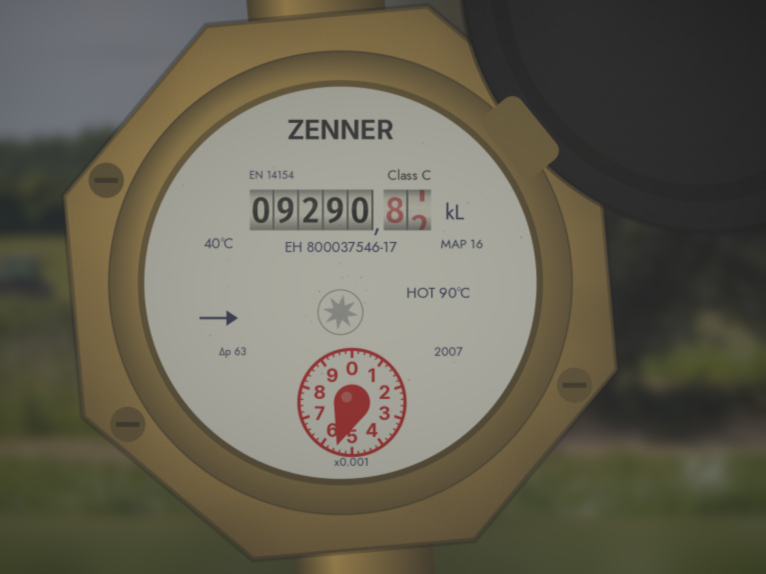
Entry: 9290.815 kL
